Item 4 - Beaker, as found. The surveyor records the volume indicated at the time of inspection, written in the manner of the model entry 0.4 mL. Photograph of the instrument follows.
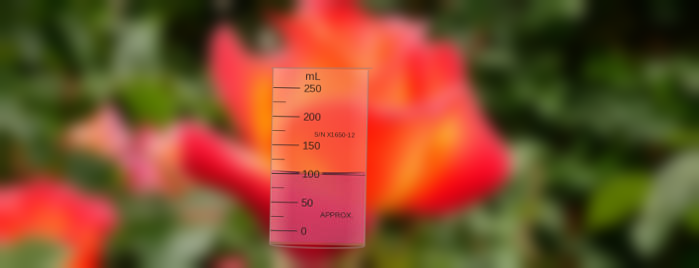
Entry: 100 mL
